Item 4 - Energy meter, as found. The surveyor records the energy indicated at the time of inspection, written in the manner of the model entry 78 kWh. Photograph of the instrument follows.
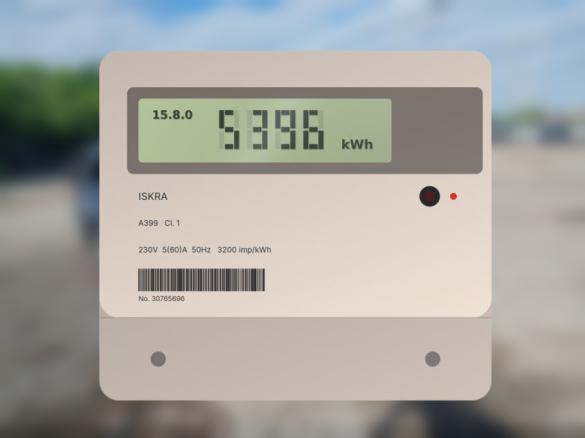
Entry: 5396 kWh
